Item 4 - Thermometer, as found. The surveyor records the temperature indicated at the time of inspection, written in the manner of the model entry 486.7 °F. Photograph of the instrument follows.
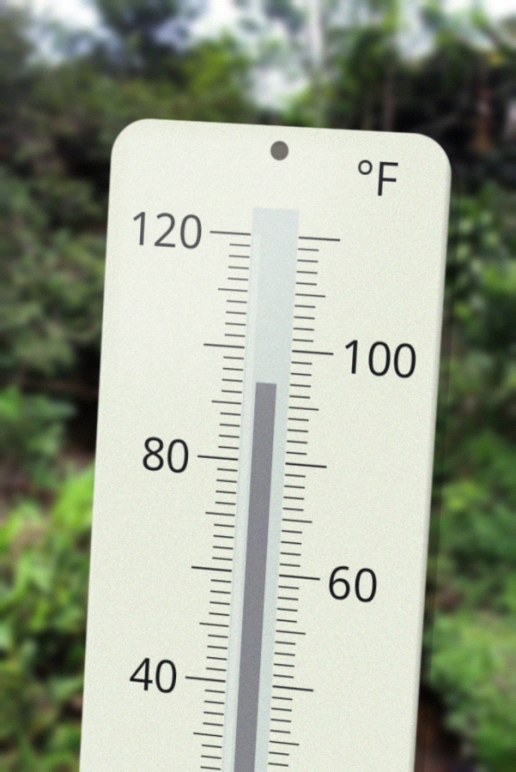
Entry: 94 °F
